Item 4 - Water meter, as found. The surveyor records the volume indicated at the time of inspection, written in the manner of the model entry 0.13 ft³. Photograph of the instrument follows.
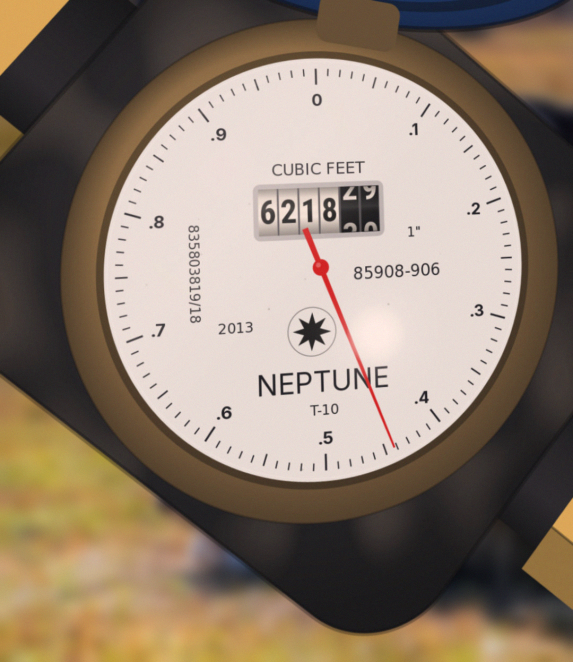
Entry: 621829.44 ft³
